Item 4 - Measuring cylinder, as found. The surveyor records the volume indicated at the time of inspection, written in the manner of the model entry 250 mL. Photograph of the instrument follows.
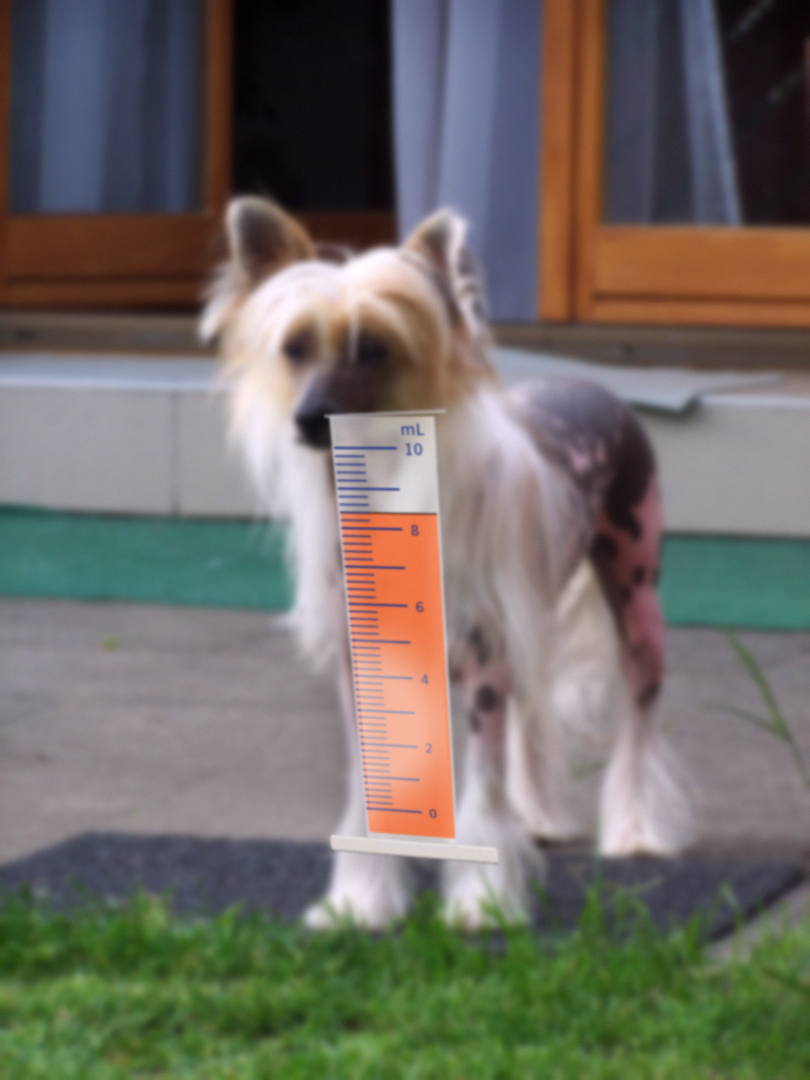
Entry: 8.4 mL
